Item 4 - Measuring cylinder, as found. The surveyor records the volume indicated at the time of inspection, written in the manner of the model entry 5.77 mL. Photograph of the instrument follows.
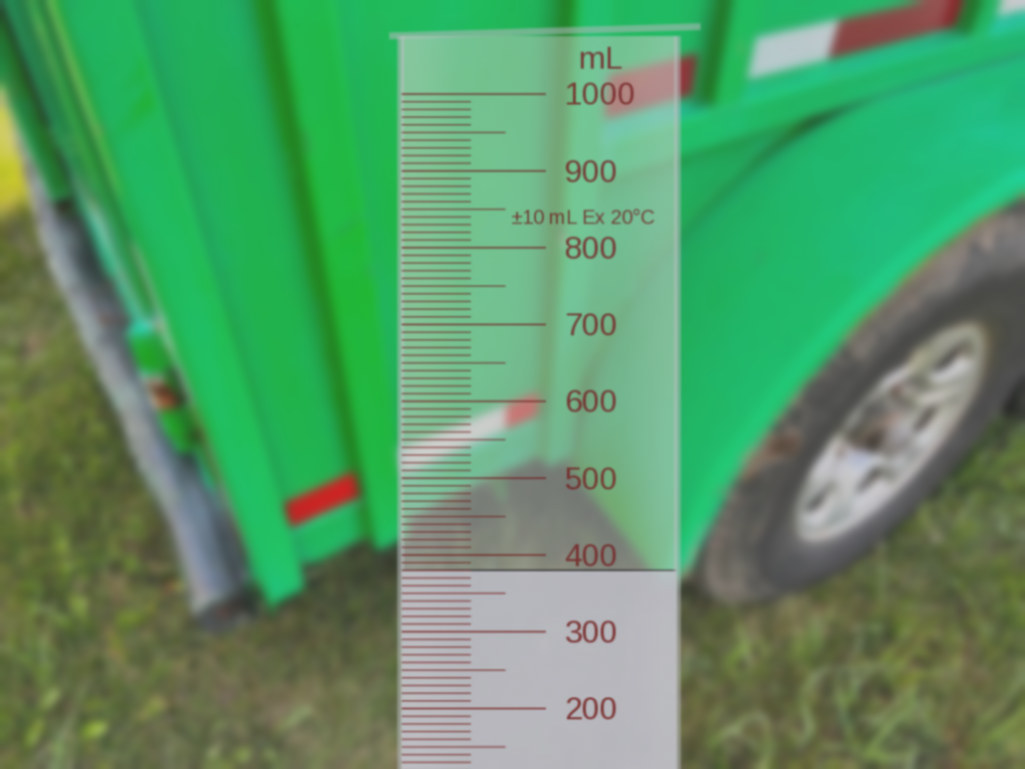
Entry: 380 mL
